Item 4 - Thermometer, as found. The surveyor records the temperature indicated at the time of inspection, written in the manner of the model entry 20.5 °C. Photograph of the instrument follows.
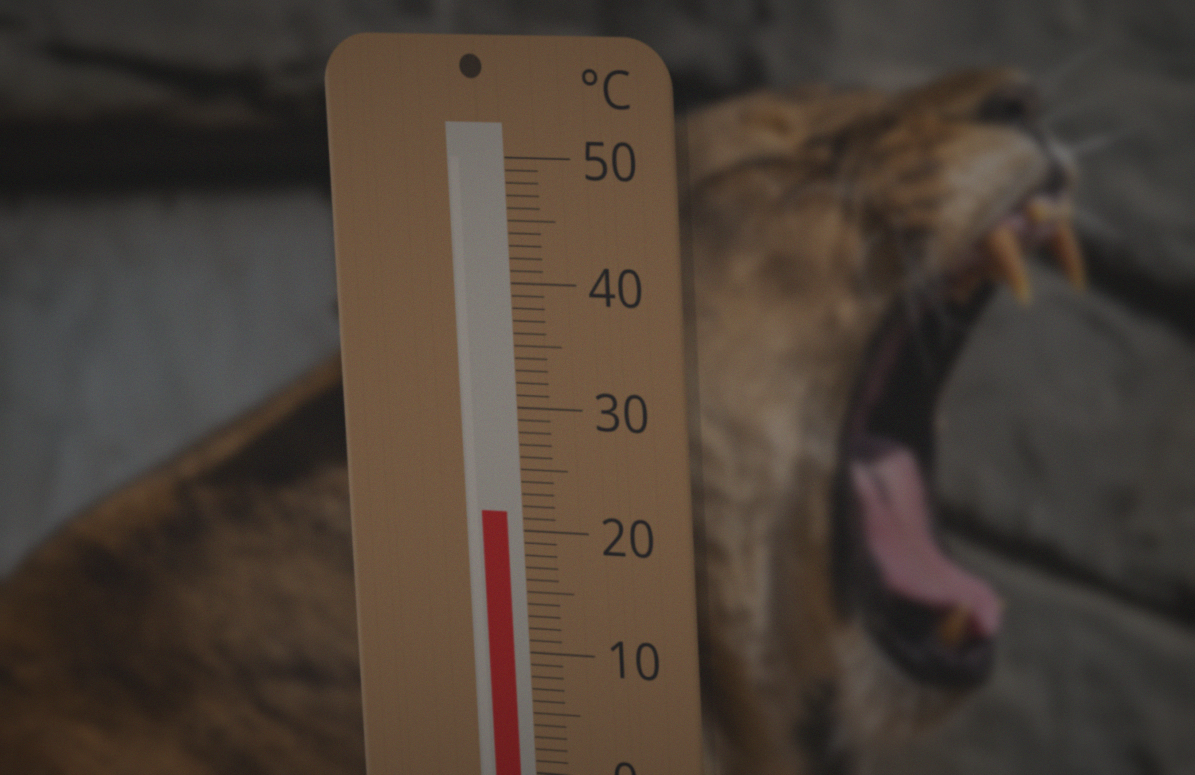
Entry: 21.5 °C
